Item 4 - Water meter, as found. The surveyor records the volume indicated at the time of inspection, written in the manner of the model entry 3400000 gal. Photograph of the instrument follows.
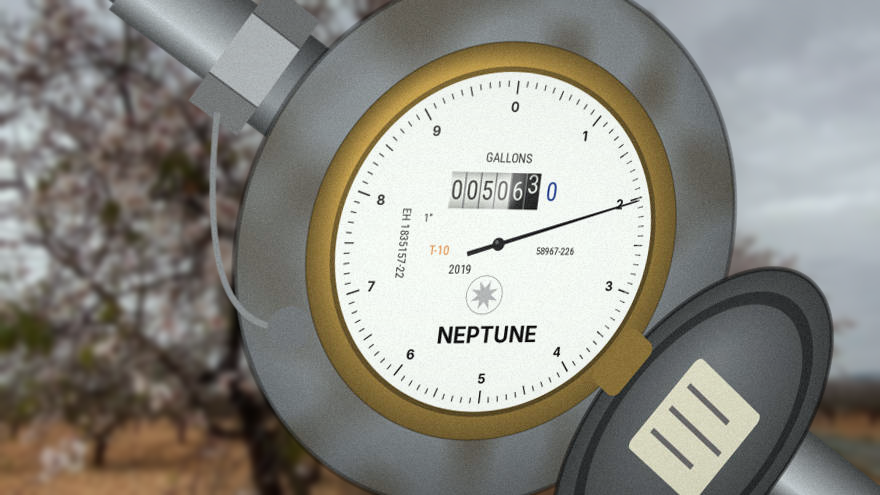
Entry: 50632.0 gal
